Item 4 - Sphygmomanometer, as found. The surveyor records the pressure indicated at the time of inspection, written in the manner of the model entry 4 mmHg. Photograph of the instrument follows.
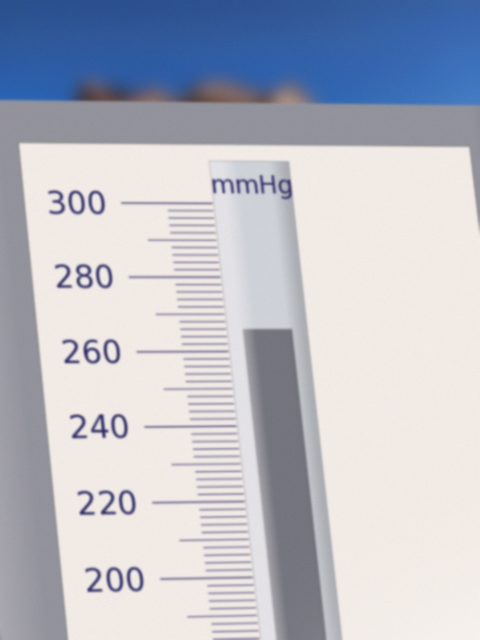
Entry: 266 mmHg
